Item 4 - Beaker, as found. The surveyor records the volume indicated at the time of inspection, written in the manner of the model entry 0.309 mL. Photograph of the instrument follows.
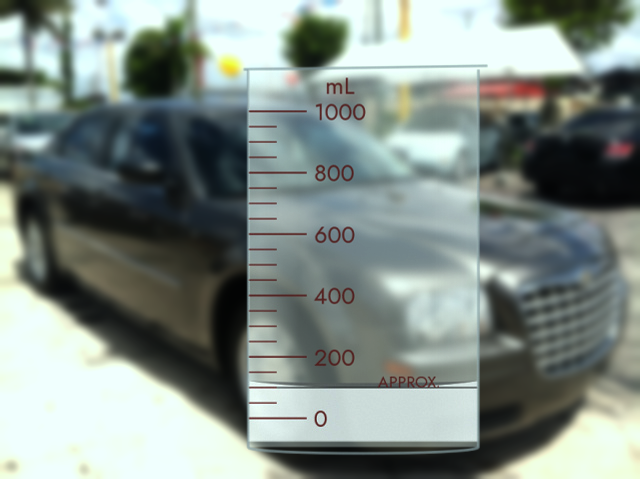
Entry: 100 mL
